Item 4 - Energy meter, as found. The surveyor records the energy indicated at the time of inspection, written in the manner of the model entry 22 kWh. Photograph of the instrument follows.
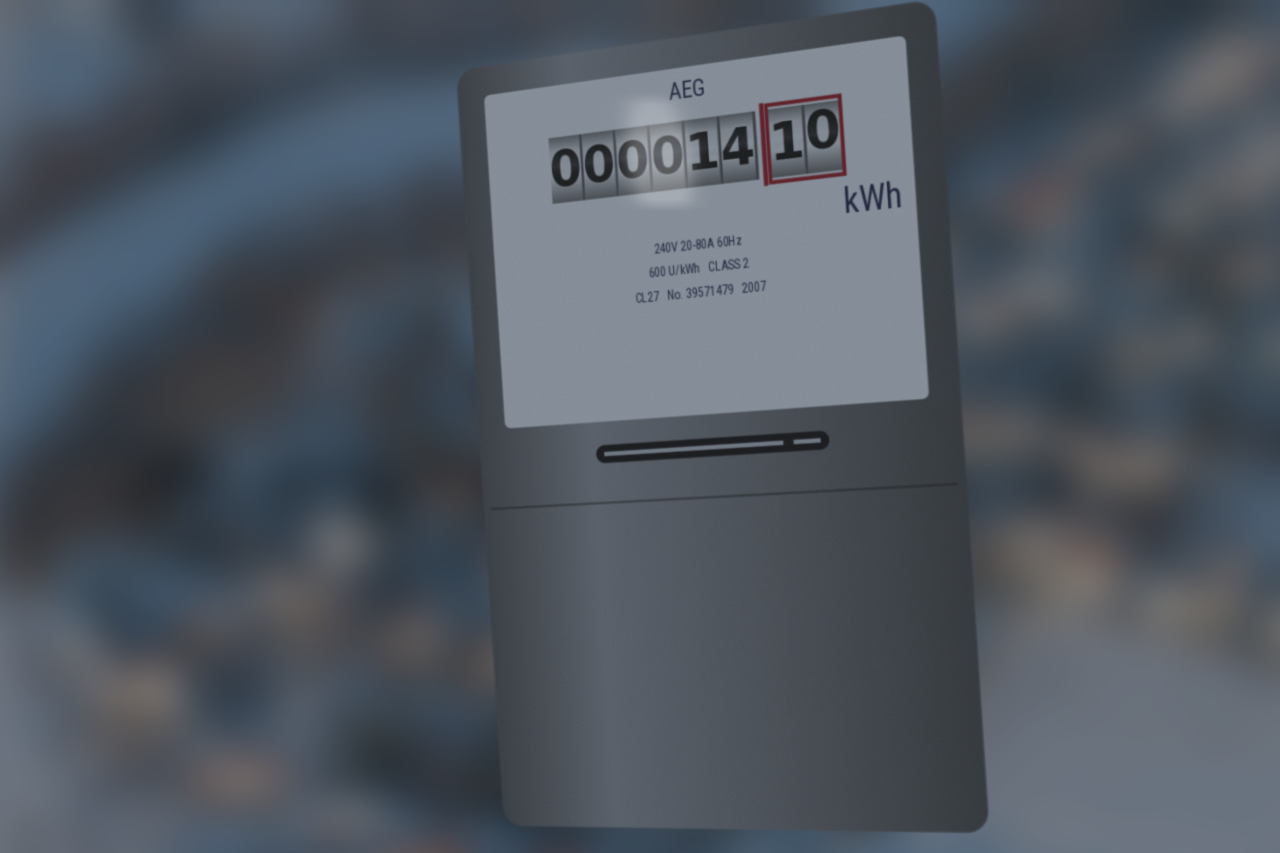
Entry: 14.10 kWh
